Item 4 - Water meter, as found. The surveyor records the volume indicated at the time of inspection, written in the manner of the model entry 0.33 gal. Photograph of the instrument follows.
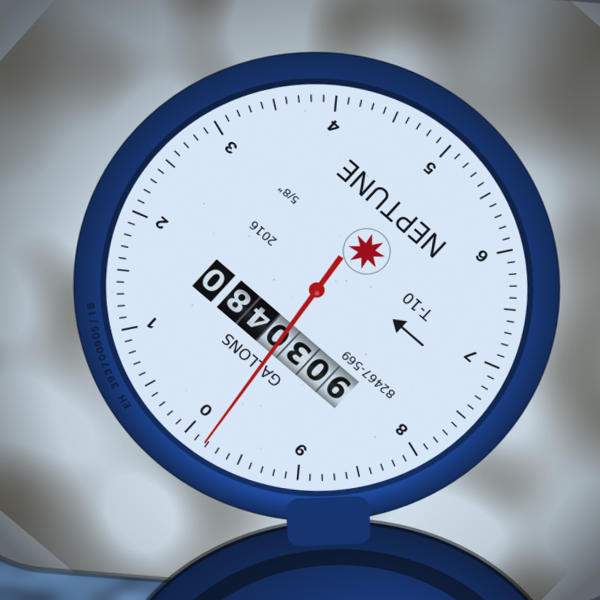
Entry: 9030479.8 gal
